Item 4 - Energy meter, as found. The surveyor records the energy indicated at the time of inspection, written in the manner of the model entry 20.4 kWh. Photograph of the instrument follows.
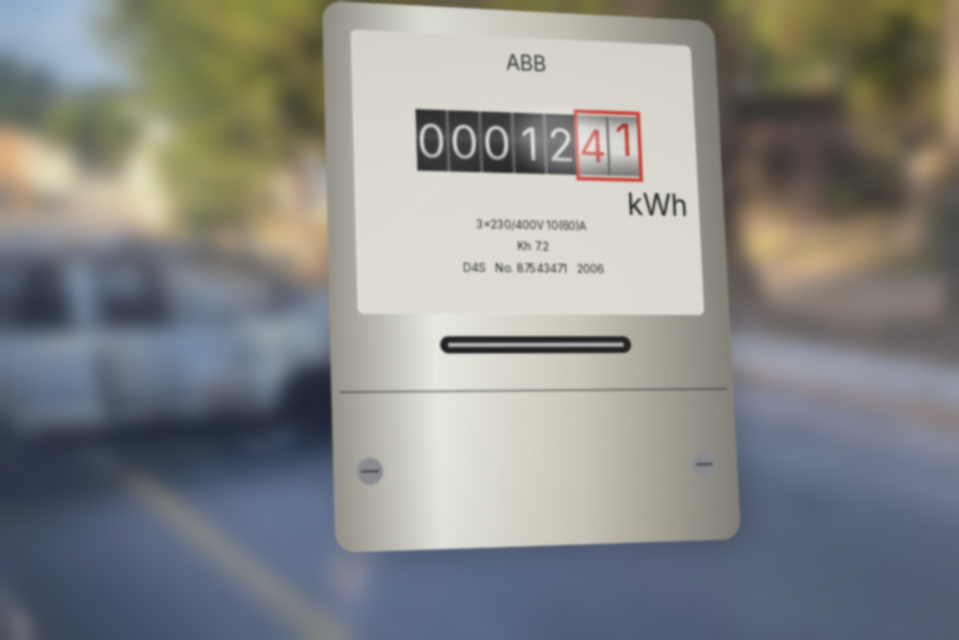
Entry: 12.41 kWh
